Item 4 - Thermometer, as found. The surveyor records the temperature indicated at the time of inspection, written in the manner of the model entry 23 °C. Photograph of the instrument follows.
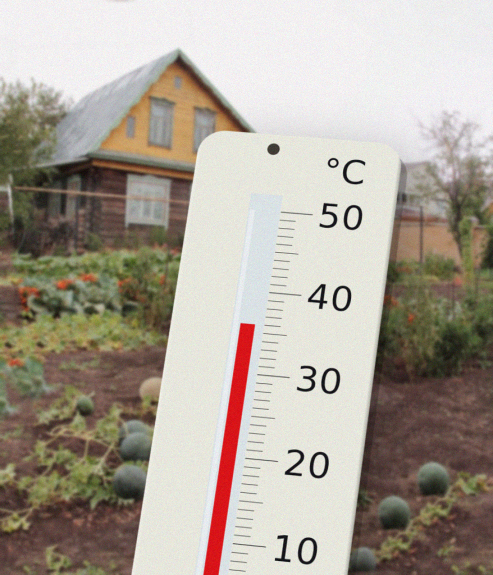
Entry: 36 °C
